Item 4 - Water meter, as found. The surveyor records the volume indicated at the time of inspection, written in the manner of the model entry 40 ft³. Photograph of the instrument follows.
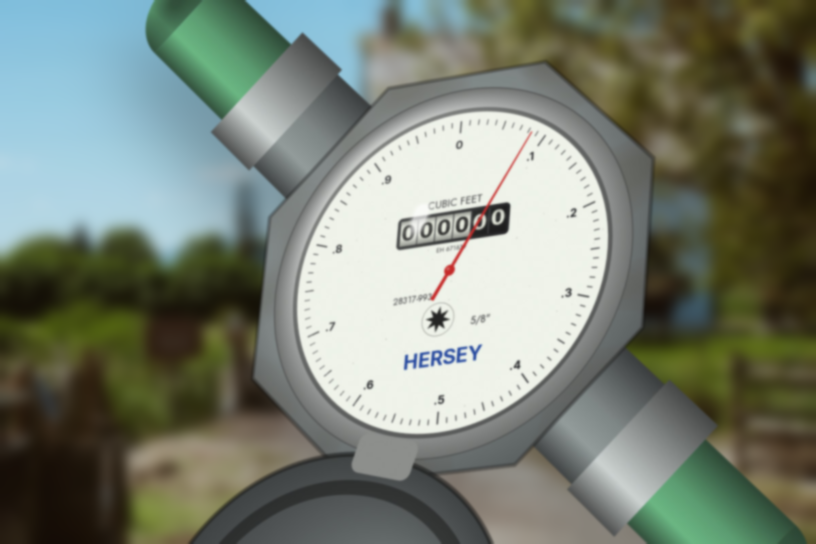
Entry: 0.08 ft³
